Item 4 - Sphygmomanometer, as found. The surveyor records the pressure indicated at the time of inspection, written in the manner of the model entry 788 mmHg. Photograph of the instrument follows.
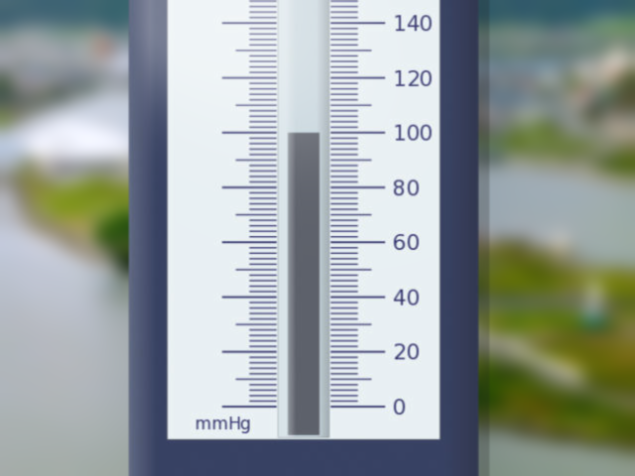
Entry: 100 mmHg
